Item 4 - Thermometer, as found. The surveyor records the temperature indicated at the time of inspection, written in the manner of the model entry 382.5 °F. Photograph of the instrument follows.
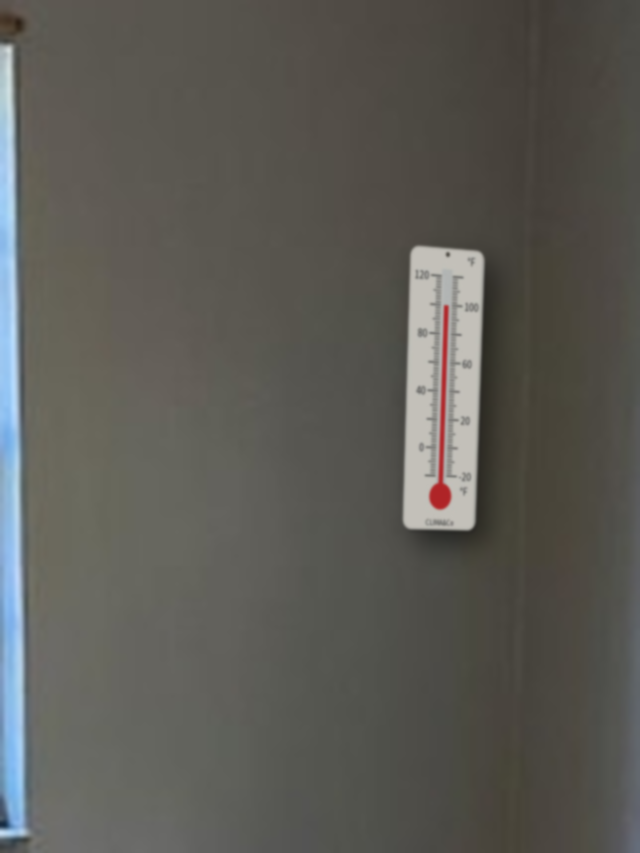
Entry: 100 °F
